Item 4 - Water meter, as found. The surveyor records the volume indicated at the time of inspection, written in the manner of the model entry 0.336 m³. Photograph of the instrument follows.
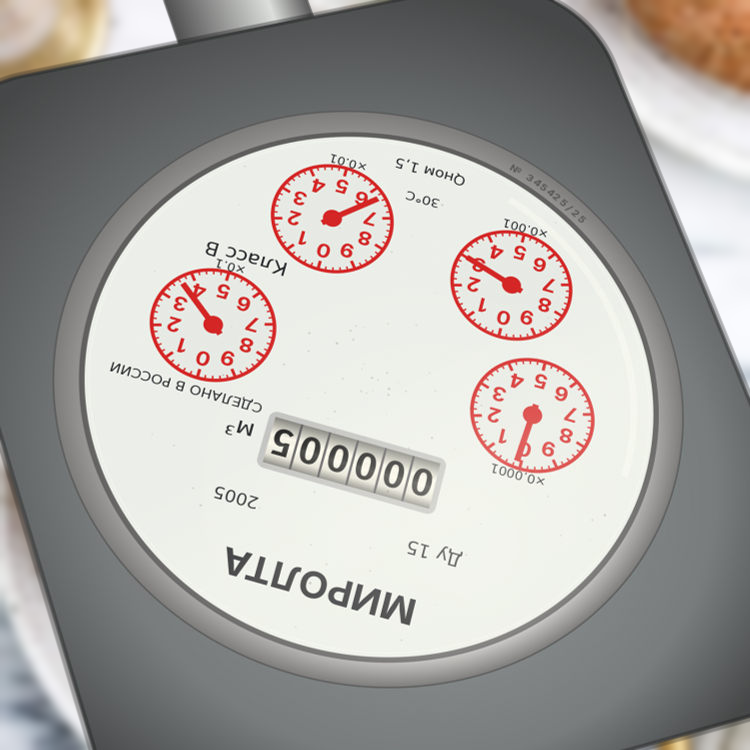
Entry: 5.3630 m³
